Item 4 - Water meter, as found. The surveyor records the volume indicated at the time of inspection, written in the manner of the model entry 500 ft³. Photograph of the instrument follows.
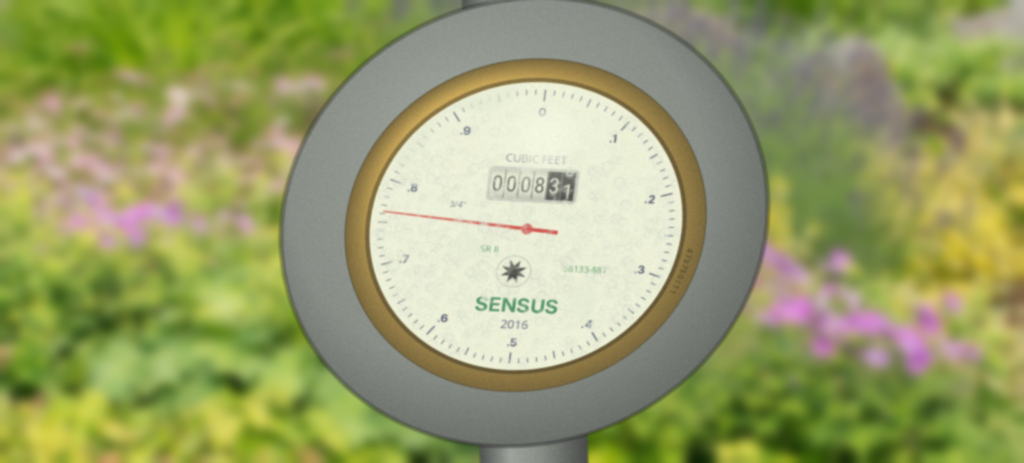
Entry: 830.76 ft³
